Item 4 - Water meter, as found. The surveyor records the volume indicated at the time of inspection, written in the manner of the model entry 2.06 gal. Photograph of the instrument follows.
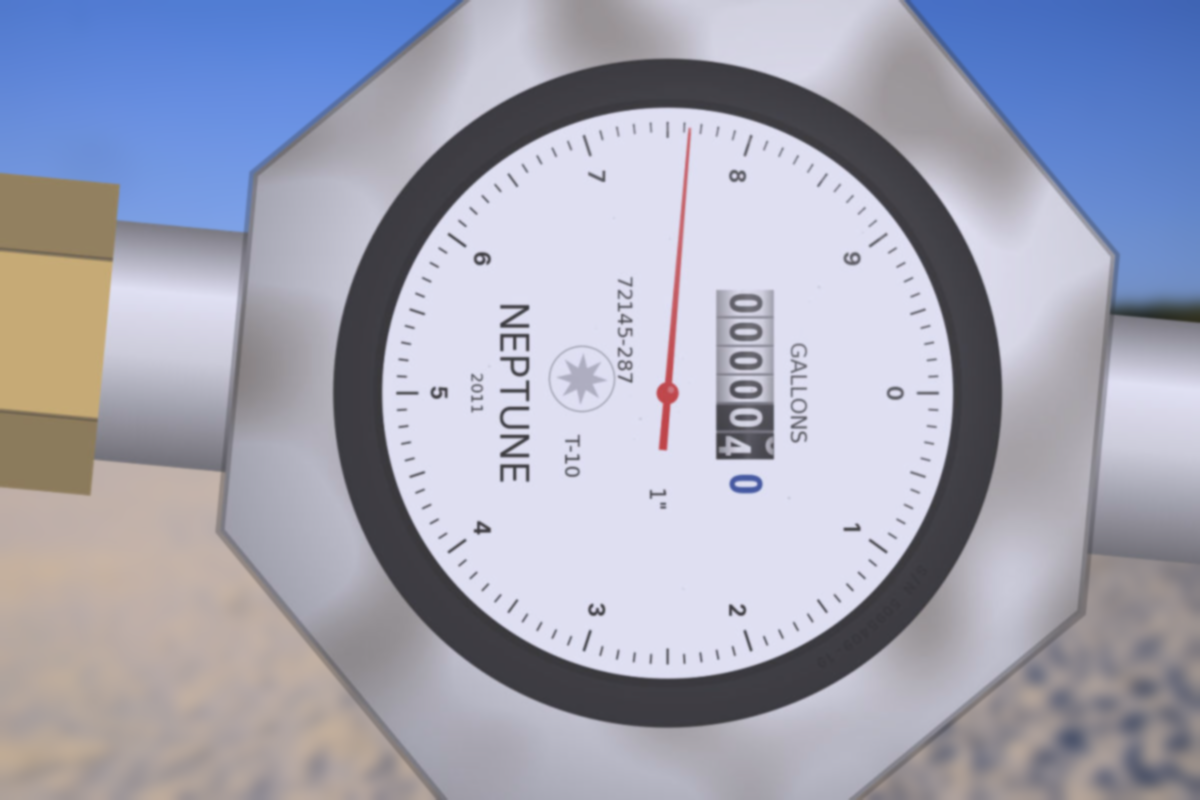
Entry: 37.6 gal
